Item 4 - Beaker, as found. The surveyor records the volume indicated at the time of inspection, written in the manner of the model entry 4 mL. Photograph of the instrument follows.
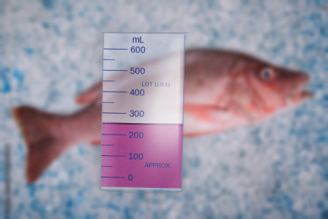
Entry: 250 mL
